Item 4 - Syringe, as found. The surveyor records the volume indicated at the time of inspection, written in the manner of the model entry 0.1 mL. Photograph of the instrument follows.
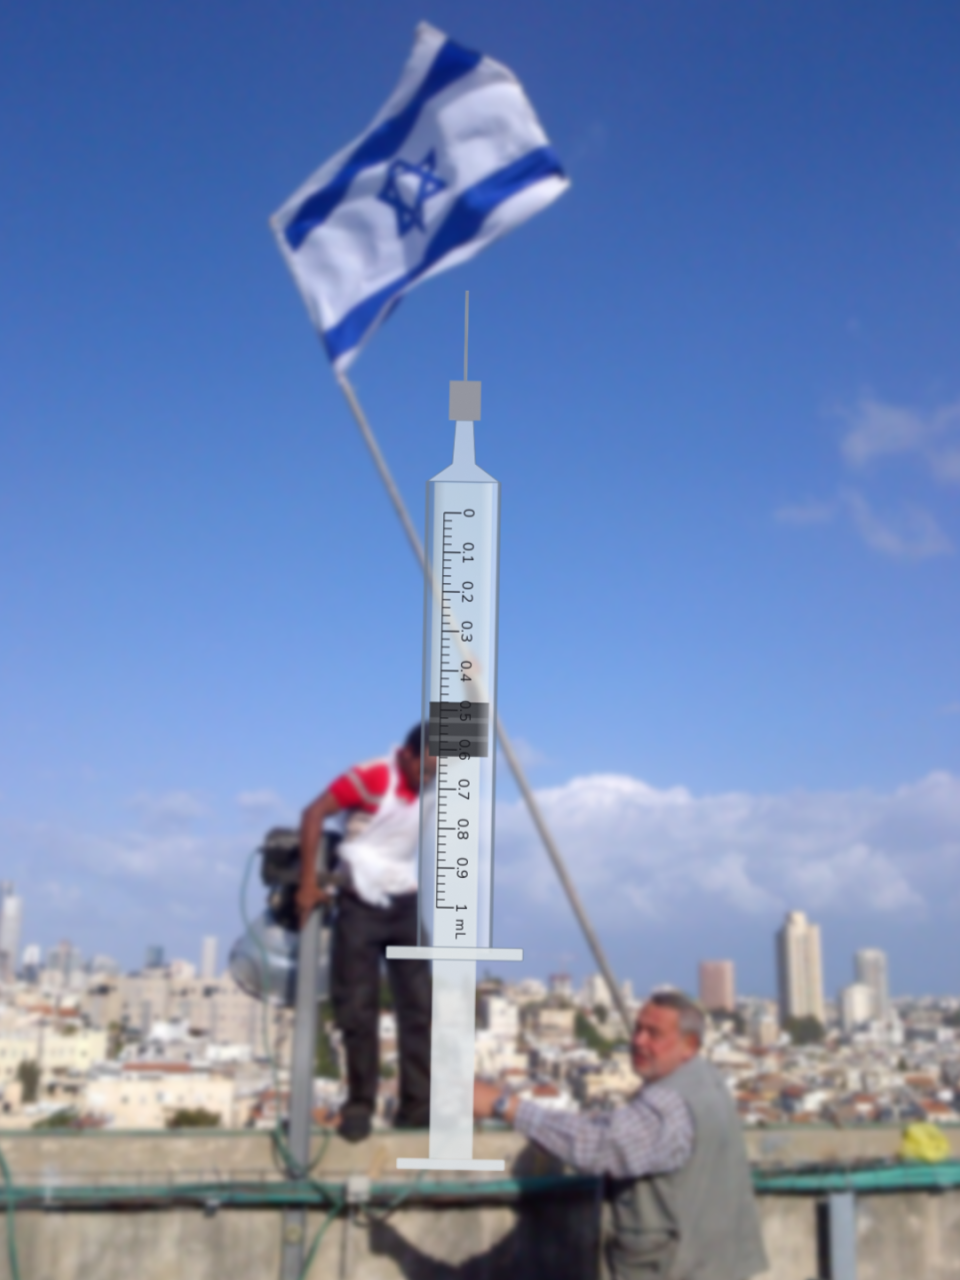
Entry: 0.48 mL
